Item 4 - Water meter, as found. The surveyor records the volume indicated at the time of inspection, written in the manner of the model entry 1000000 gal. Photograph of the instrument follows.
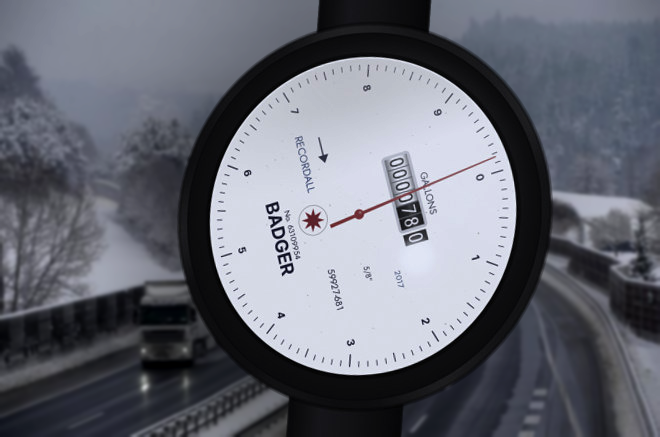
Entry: 779.8 gal
